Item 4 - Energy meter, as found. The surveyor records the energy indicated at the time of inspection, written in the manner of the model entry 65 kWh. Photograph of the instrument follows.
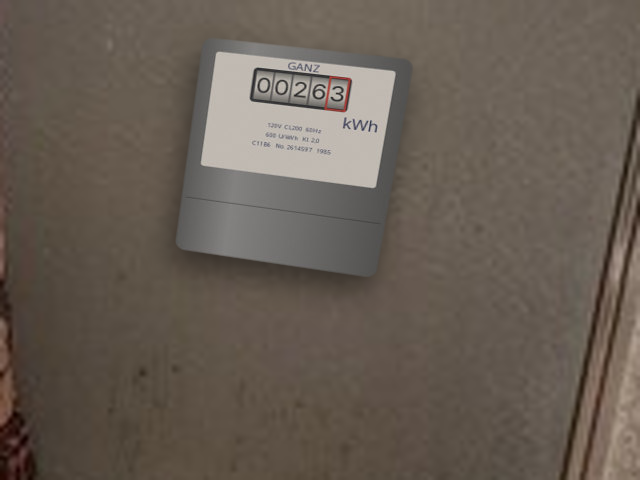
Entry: 26.3 kWh
